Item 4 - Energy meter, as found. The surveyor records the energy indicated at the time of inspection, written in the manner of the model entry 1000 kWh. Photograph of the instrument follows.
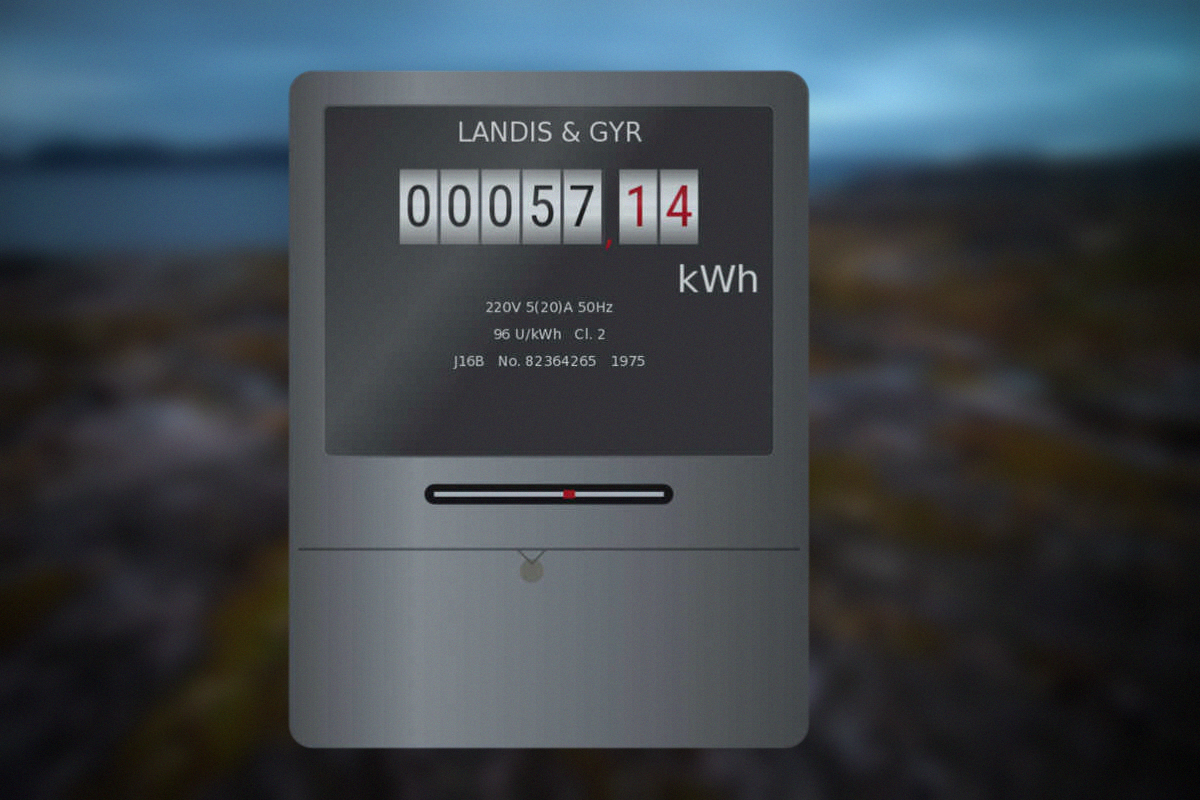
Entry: 57.14 kWh
